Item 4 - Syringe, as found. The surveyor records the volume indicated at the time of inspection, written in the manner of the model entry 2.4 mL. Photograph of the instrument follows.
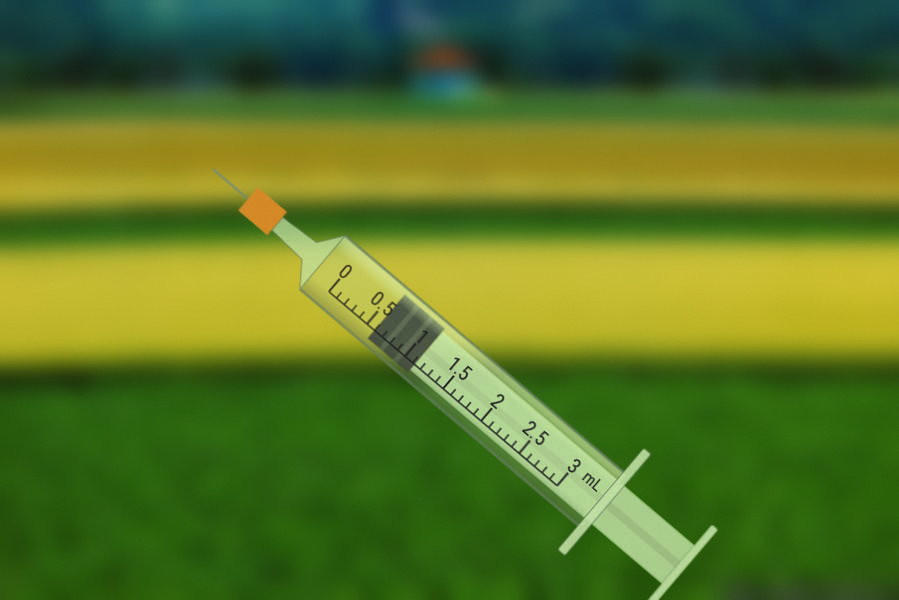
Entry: 0.6 mL
